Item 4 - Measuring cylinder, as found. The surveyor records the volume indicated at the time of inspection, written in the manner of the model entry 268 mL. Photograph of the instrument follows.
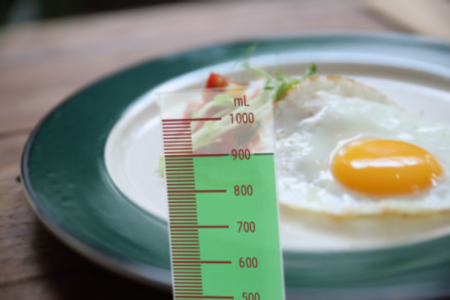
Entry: 900 mL
